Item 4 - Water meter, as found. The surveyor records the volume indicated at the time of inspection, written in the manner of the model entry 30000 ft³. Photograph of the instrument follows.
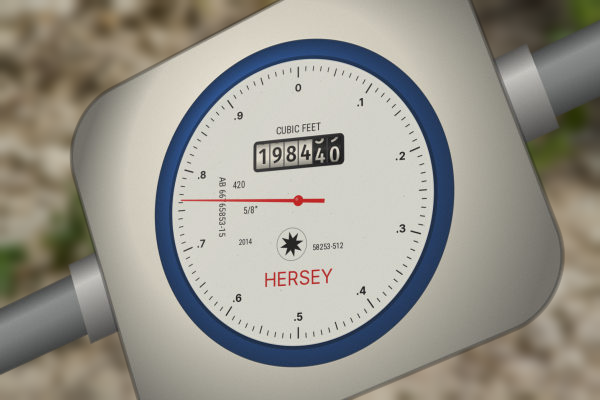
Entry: 198439.76 ft³
